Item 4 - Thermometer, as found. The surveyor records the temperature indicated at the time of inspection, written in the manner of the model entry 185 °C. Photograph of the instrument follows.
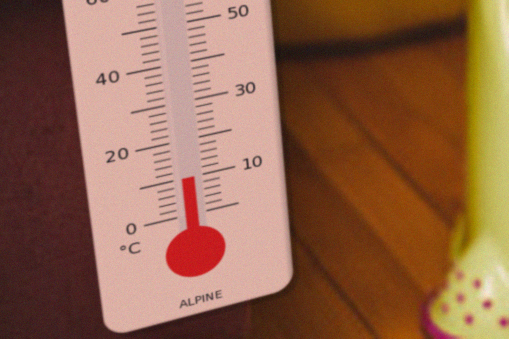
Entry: 10 °C
